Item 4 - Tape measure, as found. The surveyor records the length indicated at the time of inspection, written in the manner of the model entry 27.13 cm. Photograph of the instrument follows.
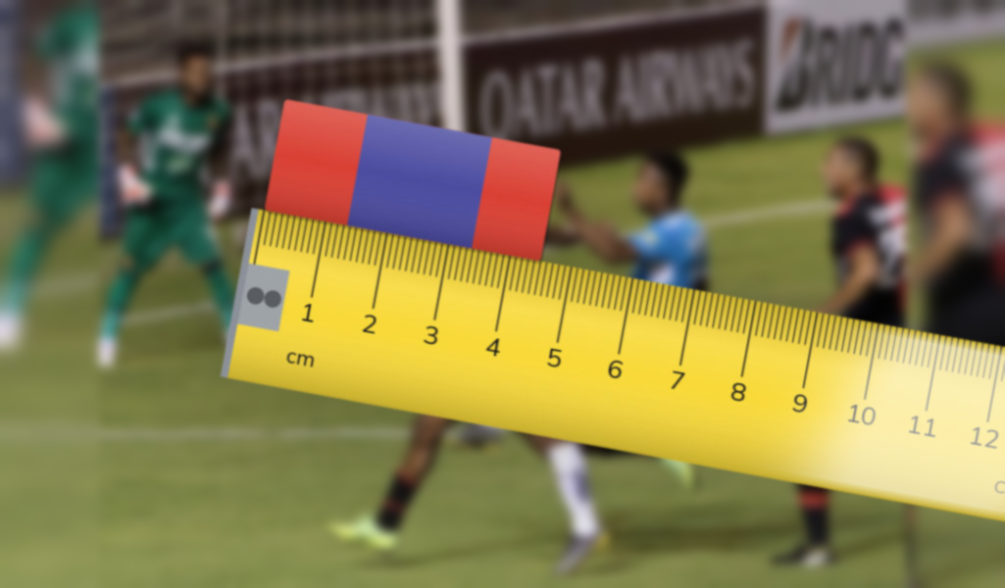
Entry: 4.5 cm
